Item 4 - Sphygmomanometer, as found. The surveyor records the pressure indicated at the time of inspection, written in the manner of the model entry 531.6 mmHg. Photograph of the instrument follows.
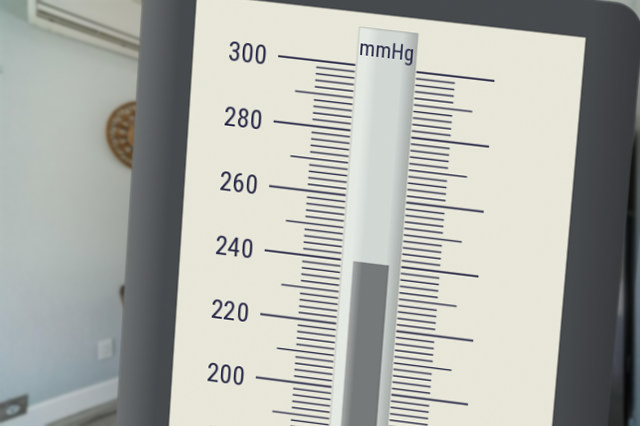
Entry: 240 mmHg
